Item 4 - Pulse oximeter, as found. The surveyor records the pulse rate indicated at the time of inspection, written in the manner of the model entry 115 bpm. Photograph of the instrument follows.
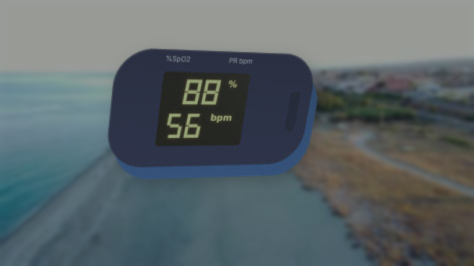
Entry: 56 bpm
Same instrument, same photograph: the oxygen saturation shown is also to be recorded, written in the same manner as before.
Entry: 88 %
